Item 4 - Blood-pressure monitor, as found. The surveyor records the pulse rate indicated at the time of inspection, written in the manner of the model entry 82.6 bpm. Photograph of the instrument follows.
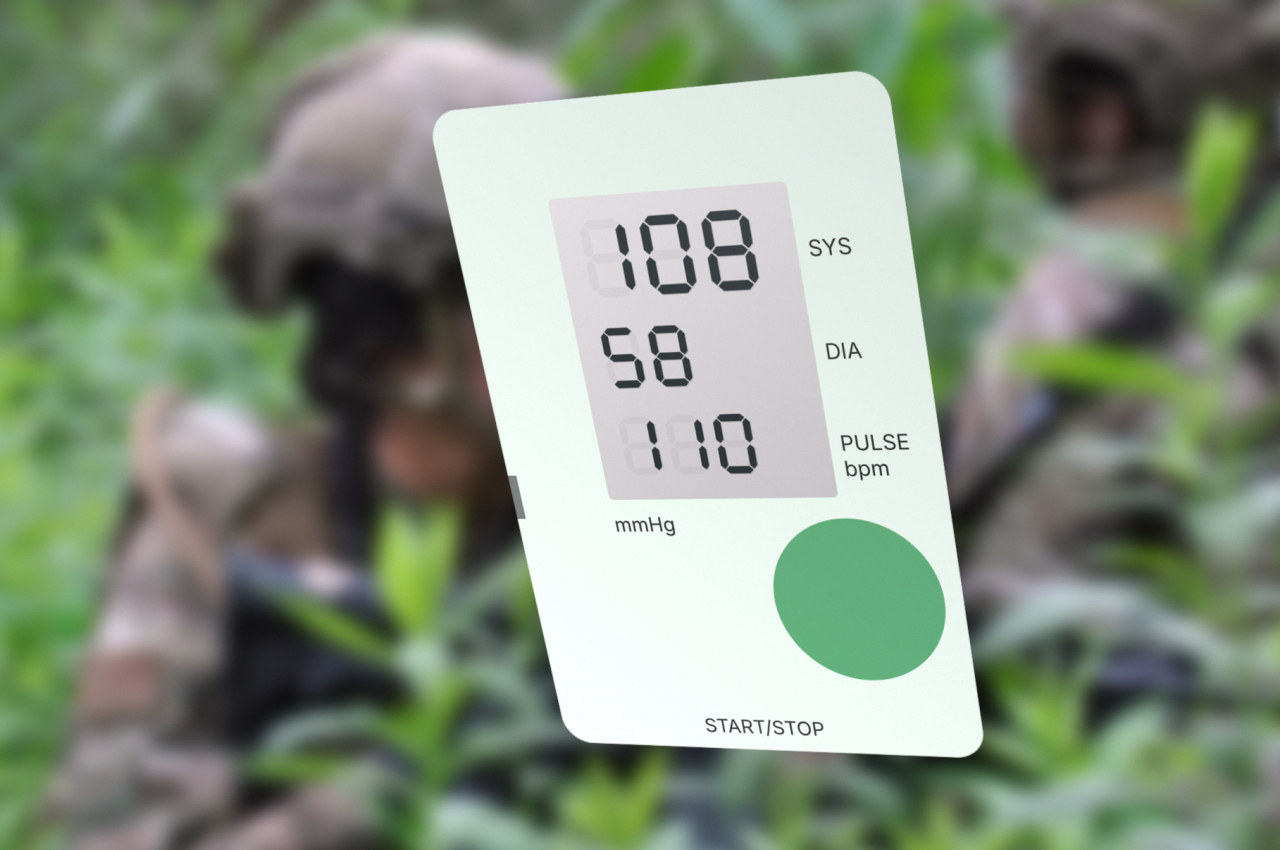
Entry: 110 bpm
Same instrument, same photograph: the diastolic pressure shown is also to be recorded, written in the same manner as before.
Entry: 58 mmHg
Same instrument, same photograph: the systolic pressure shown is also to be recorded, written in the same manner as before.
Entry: 108 mmHg
